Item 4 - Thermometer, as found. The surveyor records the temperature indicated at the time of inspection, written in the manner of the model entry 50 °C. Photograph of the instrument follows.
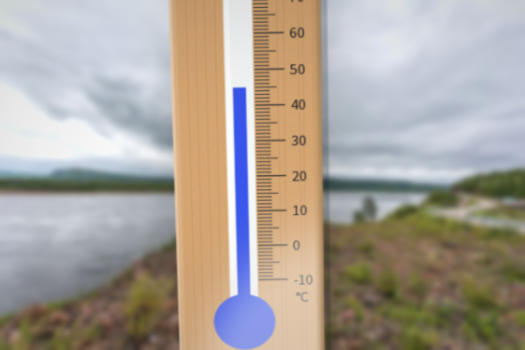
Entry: 45 °C
